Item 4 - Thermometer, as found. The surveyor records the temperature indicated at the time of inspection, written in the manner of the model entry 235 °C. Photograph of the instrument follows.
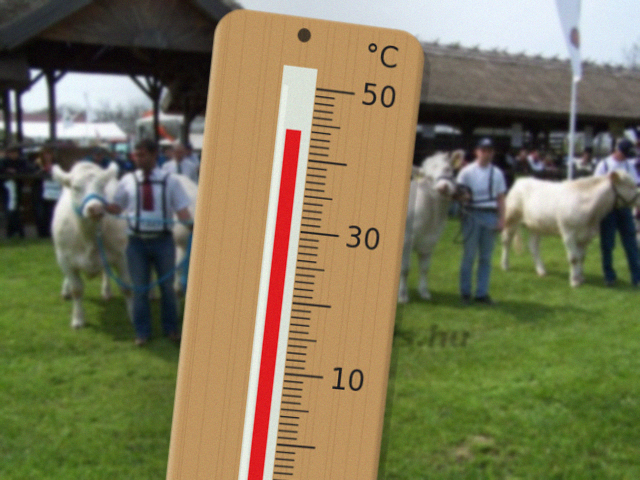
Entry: 44 °C
